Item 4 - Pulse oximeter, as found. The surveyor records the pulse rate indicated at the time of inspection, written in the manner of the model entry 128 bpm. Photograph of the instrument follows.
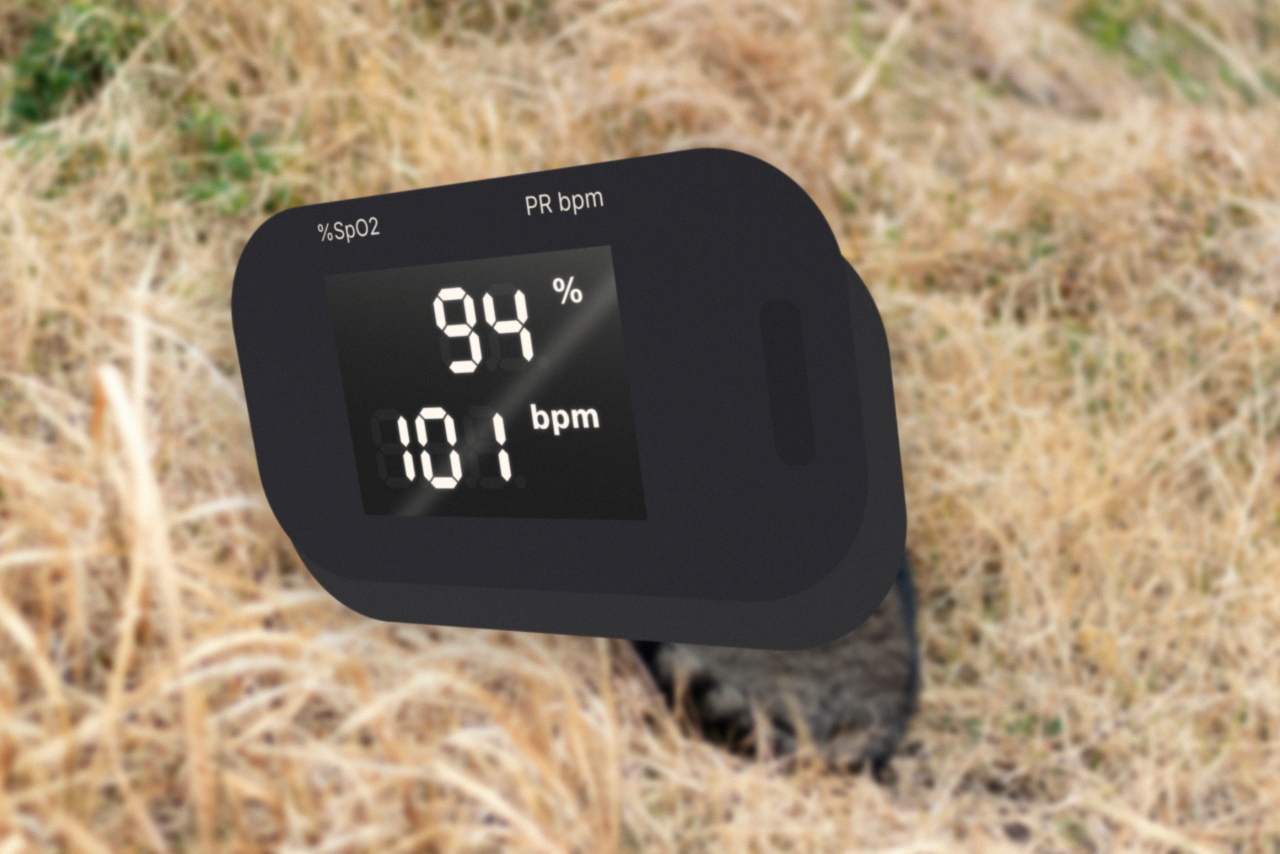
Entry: 101 bpm
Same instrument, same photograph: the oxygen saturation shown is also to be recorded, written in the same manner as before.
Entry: 94 %
